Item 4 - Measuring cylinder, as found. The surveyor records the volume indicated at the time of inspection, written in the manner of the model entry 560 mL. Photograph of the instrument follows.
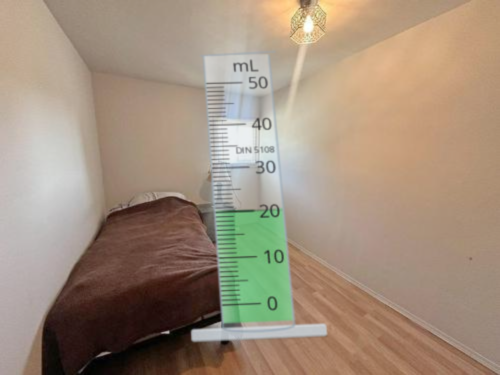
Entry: 20 mL
